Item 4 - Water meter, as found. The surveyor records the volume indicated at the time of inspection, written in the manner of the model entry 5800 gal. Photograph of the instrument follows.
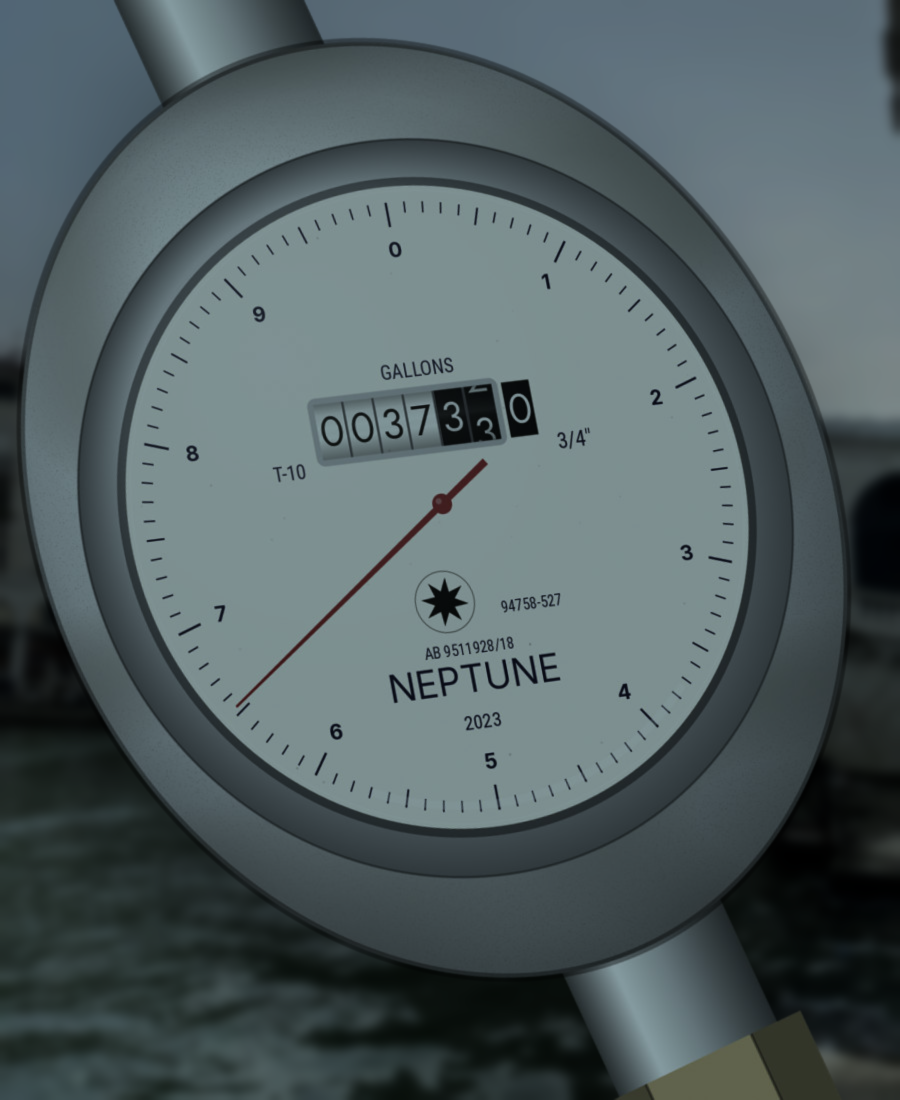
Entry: 37326.5 gal
